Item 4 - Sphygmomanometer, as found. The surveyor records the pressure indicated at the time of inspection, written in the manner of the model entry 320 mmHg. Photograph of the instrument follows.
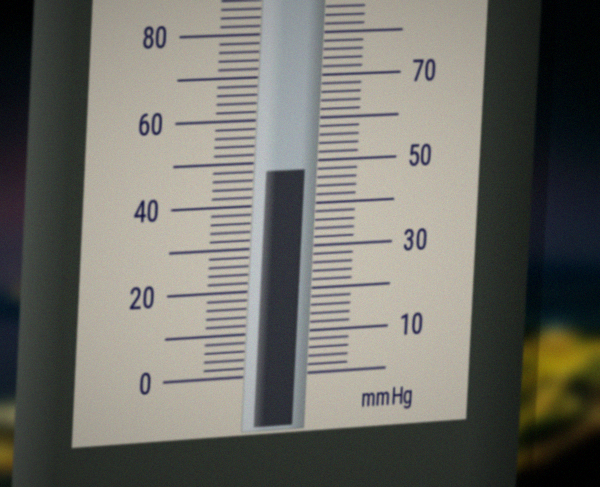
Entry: 48 mmHg
